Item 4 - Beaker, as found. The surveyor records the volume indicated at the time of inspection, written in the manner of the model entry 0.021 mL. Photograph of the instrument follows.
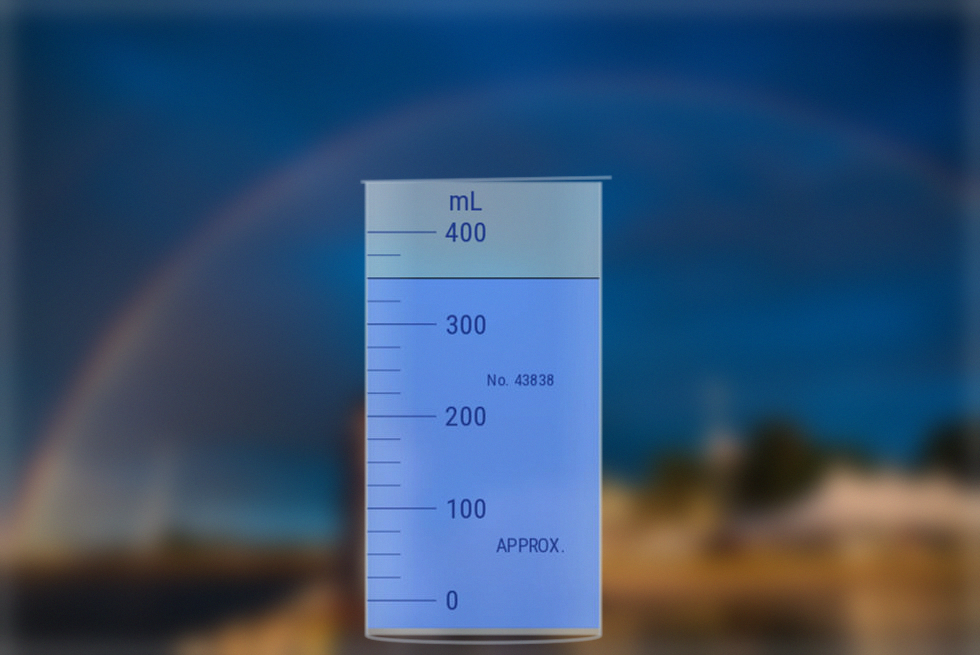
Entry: 350 mL
